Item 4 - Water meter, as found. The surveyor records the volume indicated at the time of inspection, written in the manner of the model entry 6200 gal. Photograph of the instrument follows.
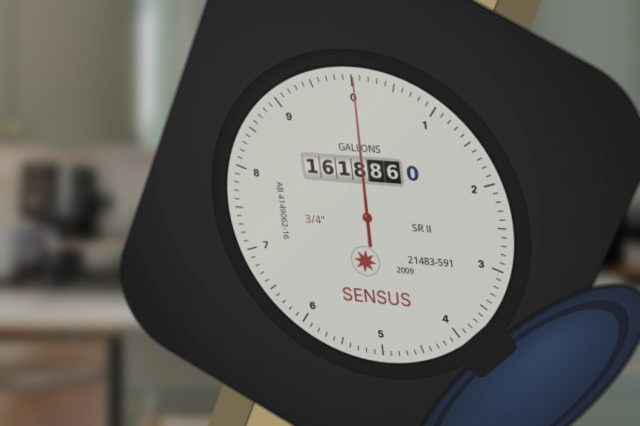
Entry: 1618860.0 gal
